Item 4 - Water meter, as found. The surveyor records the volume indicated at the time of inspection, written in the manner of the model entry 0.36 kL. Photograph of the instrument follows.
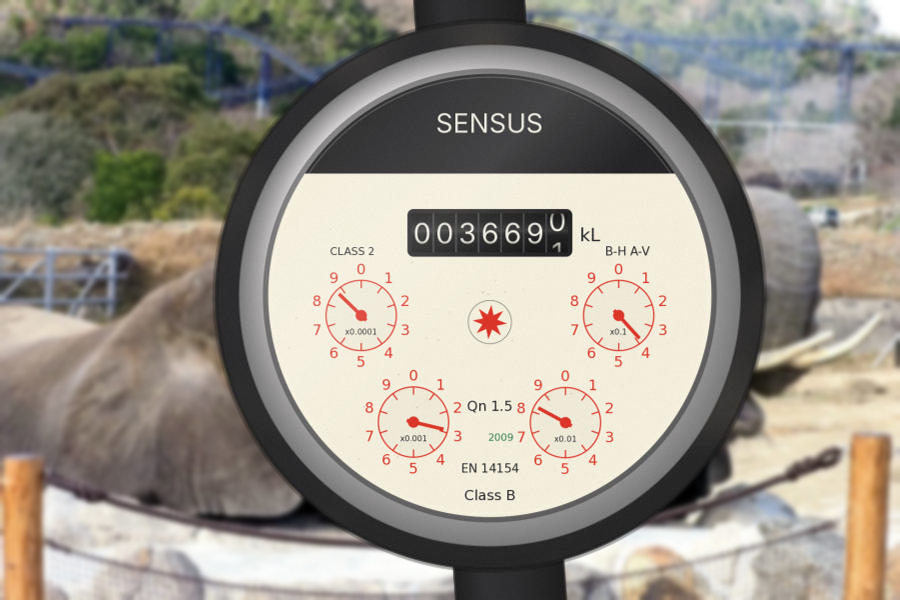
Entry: 36690.3828 kL
